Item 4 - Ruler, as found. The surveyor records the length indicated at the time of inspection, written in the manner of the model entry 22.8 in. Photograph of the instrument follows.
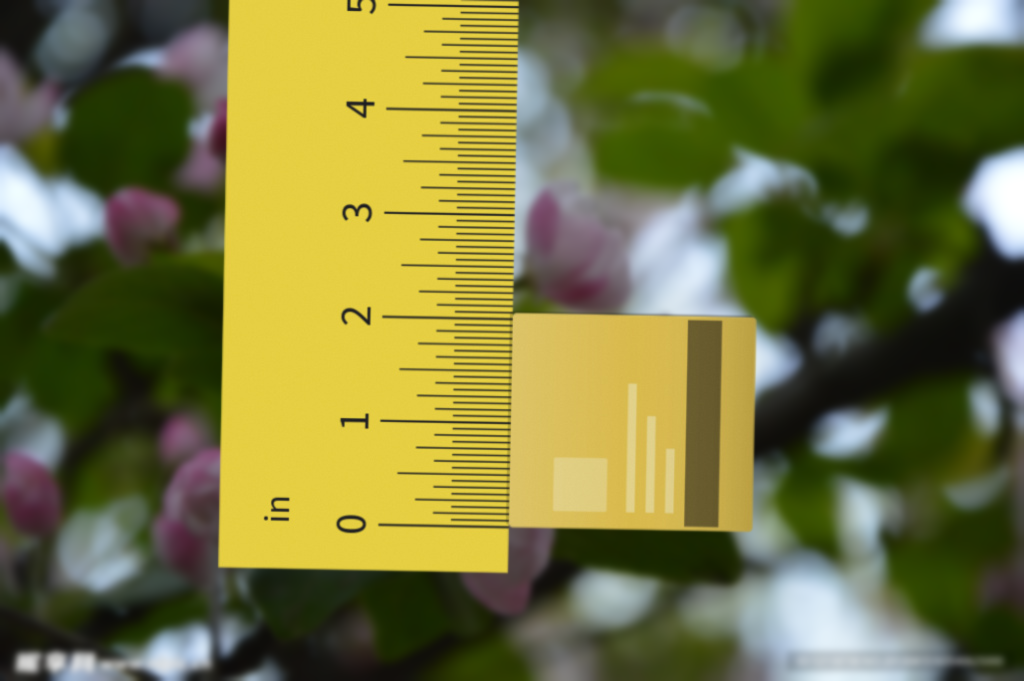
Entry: 2.0625 in
